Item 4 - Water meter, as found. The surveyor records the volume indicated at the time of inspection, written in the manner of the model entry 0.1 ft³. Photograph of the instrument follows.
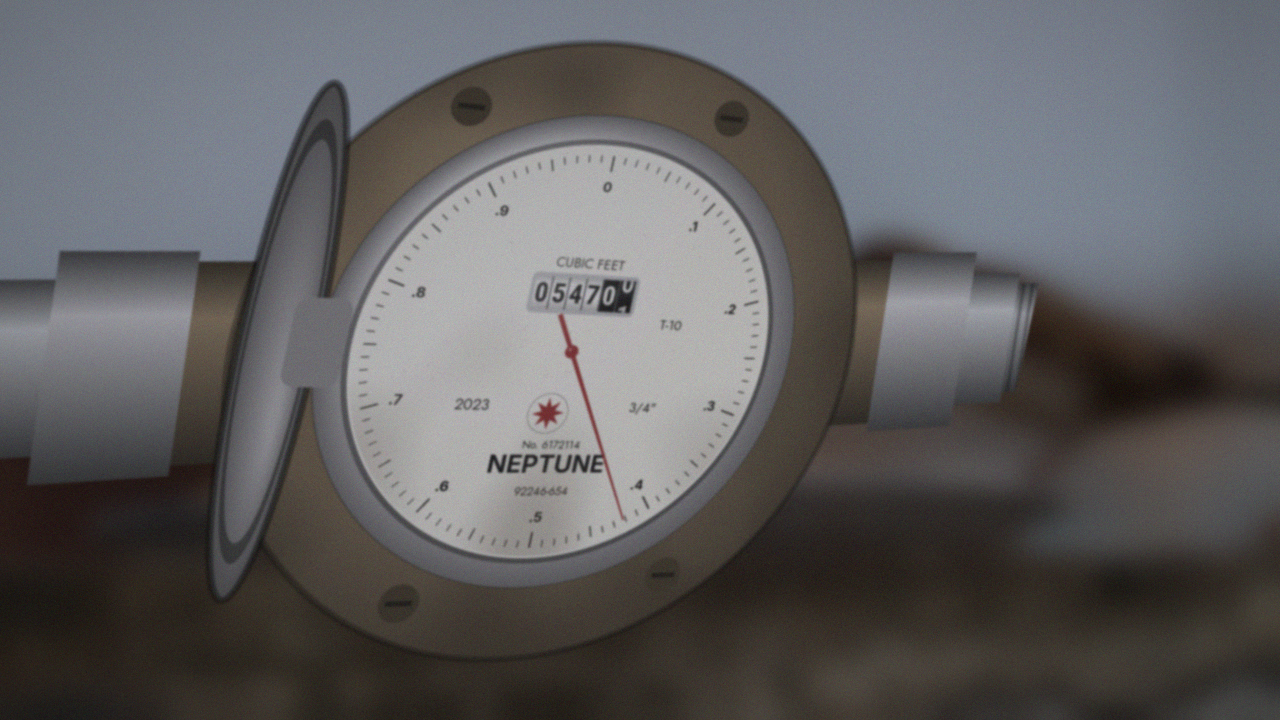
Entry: 54700.42 ft³
